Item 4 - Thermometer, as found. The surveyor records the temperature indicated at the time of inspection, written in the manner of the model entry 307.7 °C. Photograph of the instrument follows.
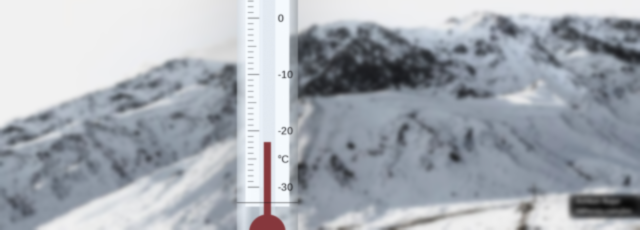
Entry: -22 °C
